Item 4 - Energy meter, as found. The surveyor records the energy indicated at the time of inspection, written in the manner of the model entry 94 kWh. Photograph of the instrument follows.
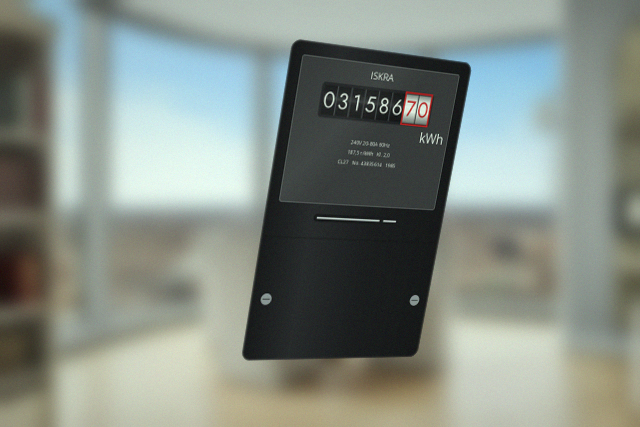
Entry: 31586.70 kWh
